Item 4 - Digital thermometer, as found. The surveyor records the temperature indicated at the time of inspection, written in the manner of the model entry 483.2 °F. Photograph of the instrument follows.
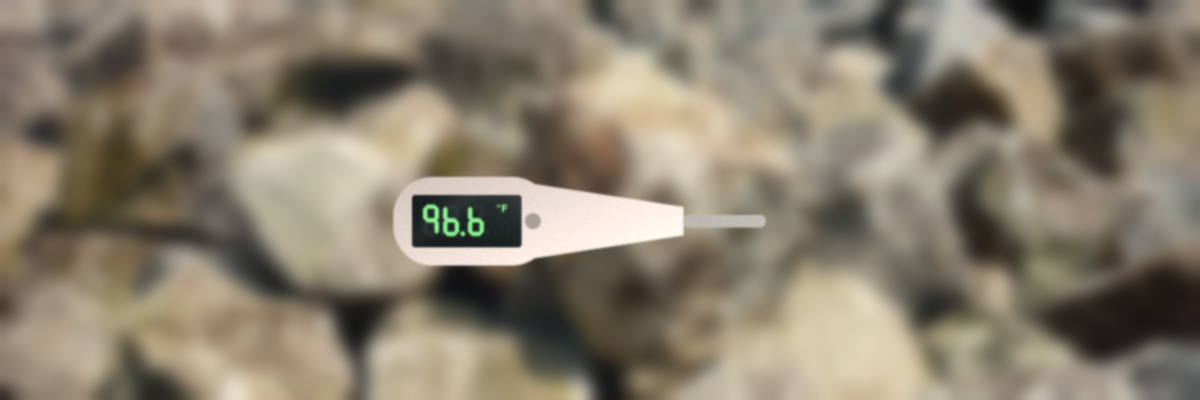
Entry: 96.6 °F
